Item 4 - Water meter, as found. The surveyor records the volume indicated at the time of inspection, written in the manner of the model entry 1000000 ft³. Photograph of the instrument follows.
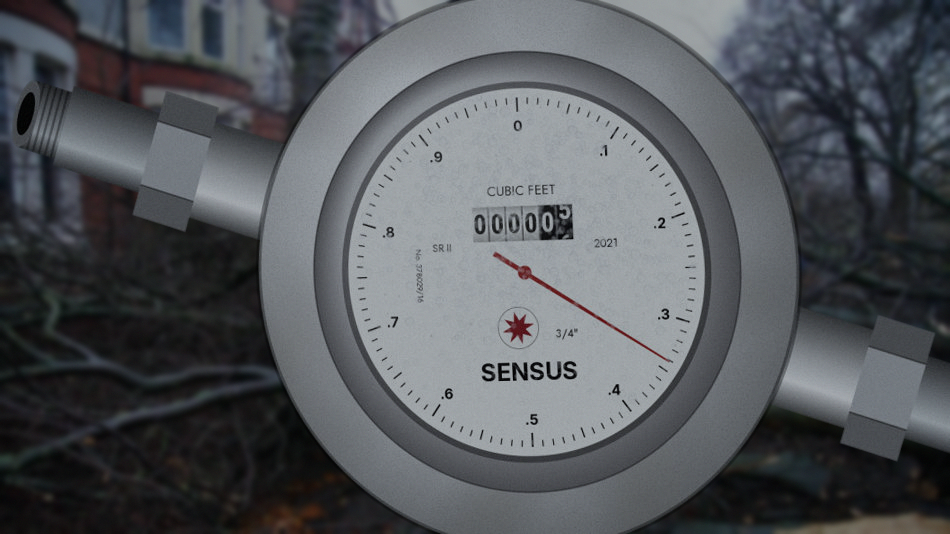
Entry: 5.34 ft³
